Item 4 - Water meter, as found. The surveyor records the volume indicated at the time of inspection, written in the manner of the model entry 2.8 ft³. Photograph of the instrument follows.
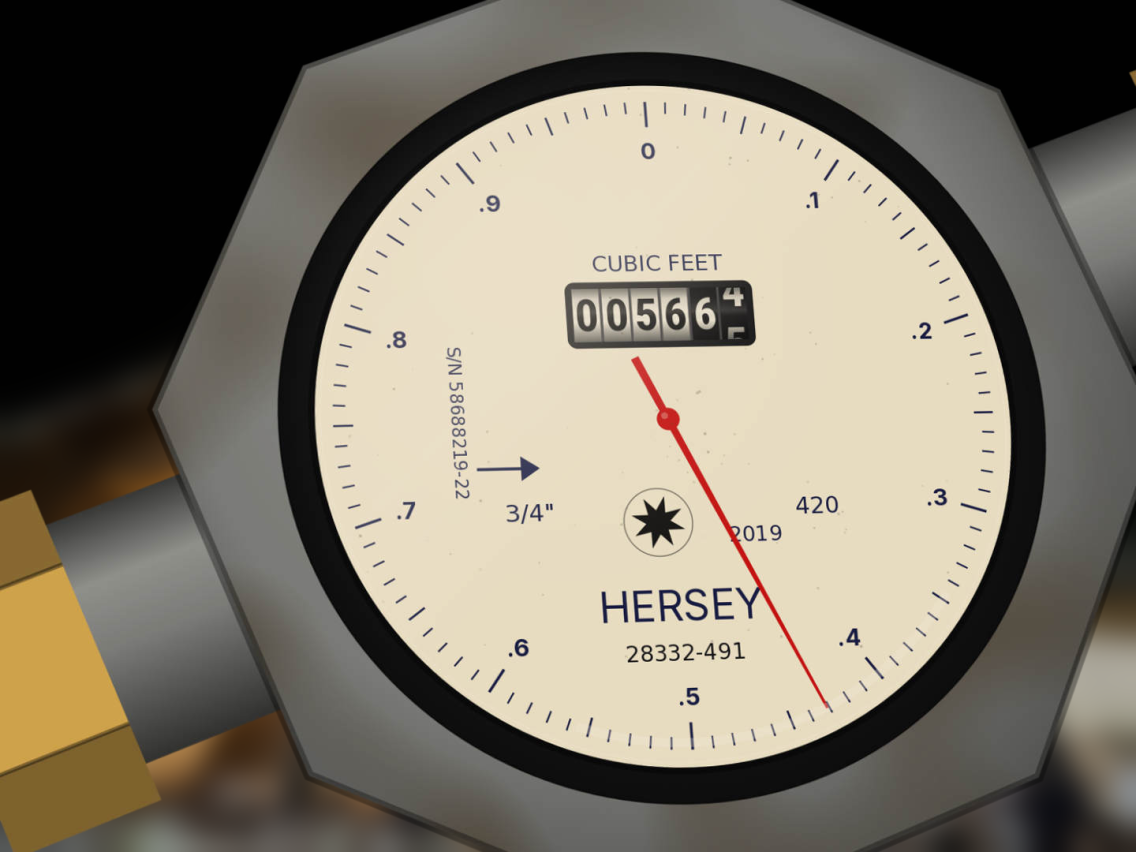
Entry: 5664.43 ft³
